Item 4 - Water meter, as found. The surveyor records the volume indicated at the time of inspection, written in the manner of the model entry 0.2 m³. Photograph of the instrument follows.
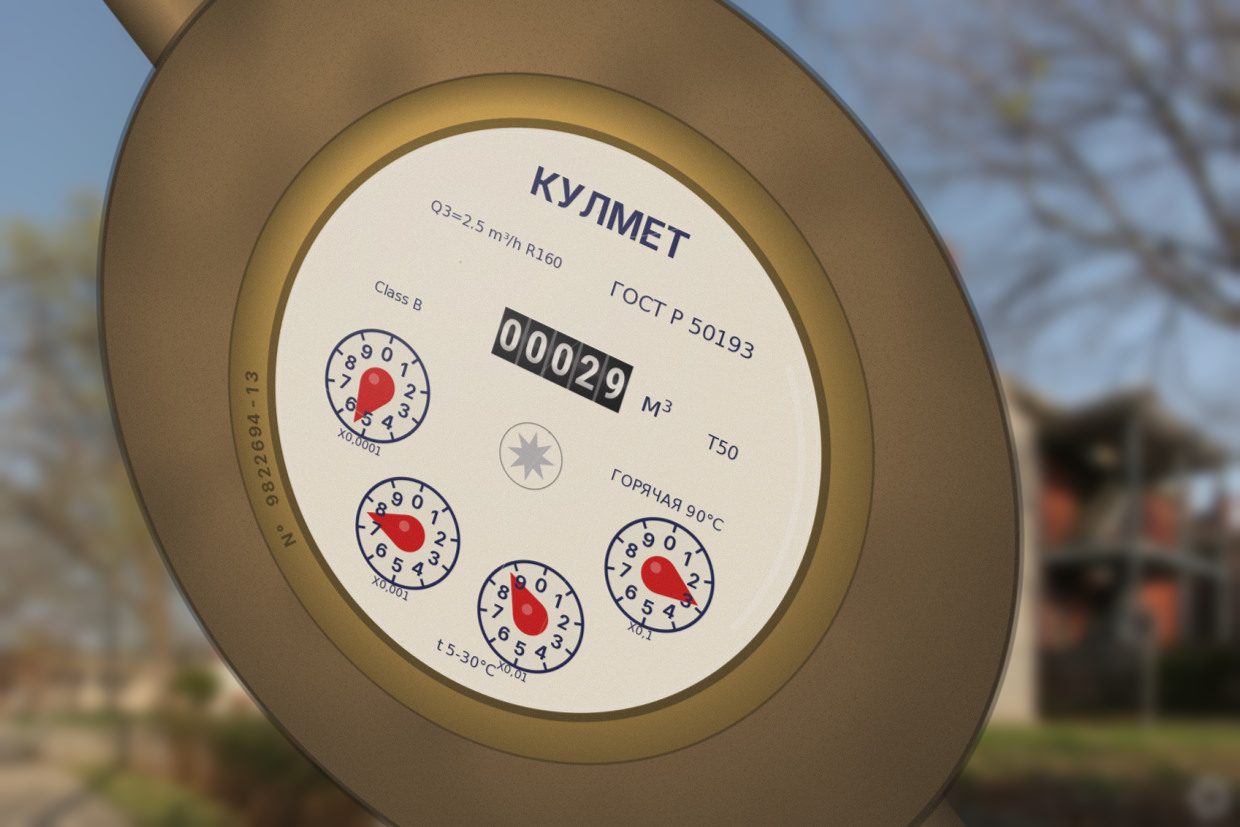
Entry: 29.2875 m³
